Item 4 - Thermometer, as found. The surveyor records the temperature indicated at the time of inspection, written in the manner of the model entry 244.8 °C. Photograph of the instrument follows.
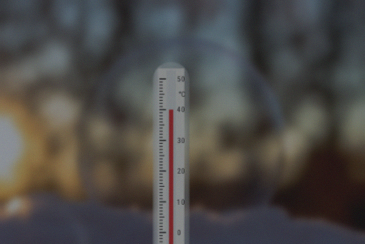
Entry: 40 °C
